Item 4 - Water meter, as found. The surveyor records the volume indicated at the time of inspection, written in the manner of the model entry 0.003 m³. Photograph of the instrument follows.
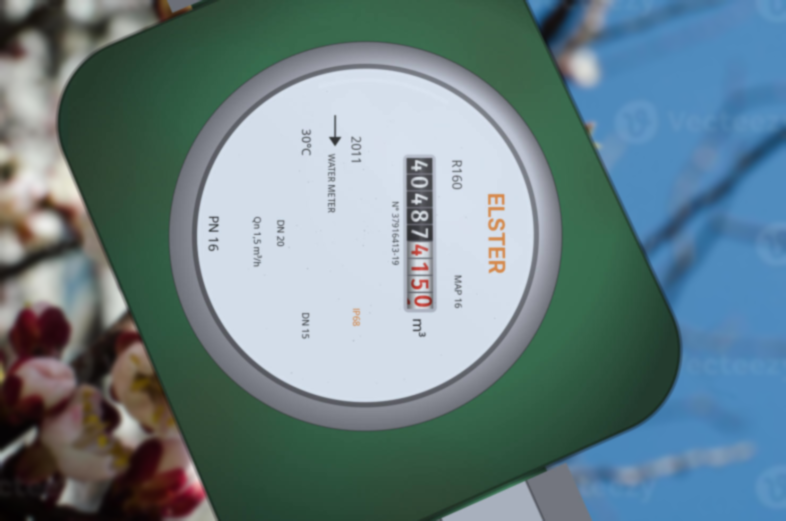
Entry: 40487.4150 m³
